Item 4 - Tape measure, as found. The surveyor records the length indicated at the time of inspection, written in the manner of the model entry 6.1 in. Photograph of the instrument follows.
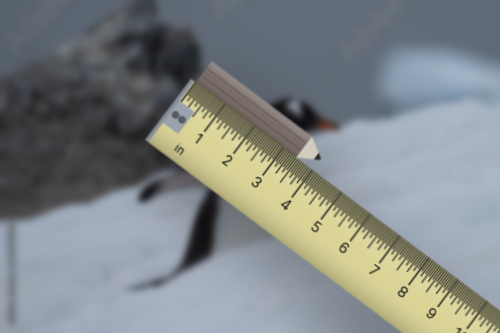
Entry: 4 in
